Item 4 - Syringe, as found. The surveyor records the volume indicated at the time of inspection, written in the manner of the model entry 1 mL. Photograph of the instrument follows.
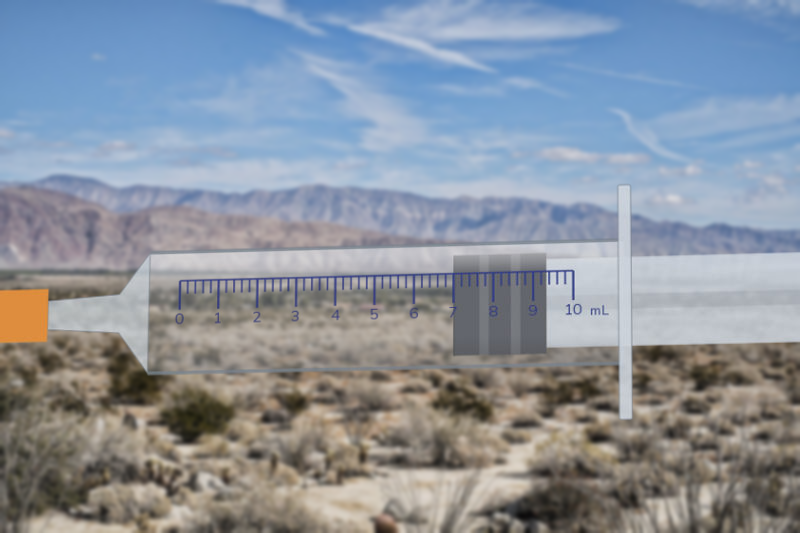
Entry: 7 mL
